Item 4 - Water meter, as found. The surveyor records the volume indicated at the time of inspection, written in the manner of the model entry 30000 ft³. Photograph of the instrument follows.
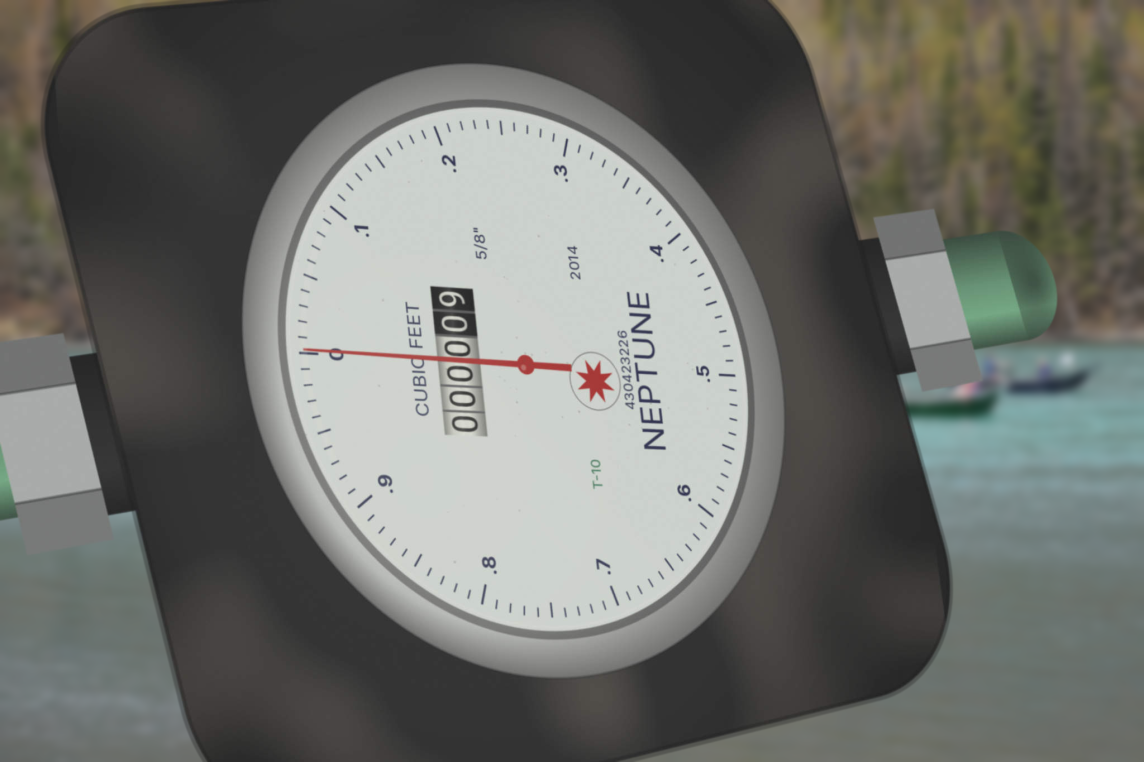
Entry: 9.00 ft³
